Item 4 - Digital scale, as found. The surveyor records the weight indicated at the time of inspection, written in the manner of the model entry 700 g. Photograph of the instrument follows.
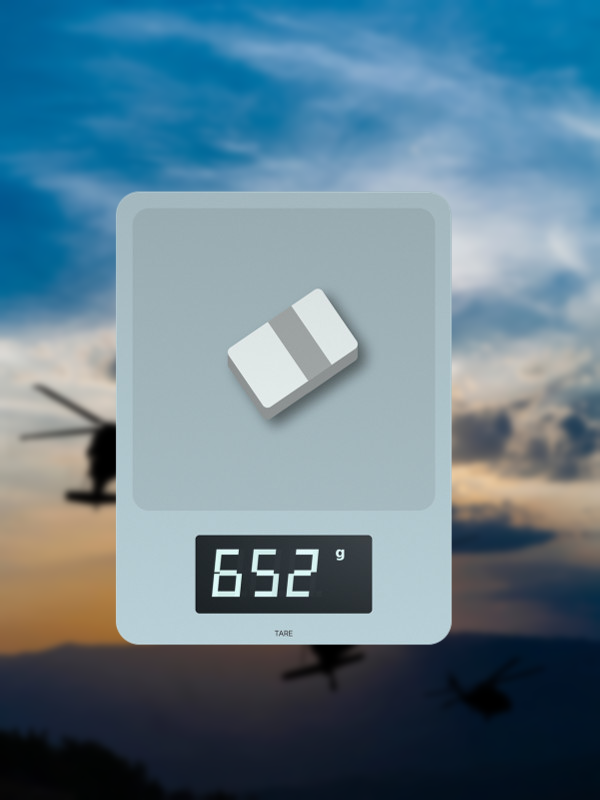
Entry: 652 g
